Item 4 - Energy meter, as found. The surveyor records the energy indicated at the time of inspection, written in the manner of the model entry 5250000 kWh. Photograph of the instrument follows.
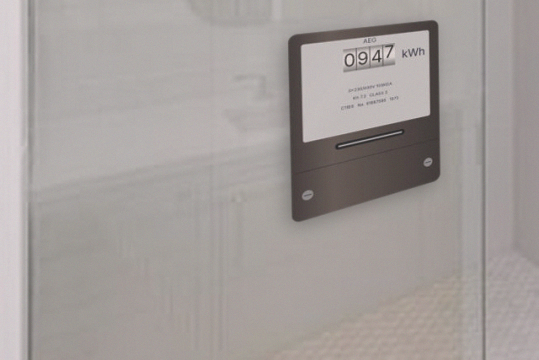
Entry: 947 kWh
